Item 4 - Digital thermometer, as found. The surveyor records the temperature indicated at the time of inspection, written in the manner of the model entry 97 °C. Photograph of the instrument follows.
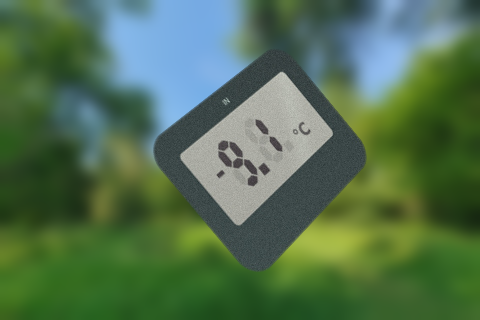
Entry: -9.1 °C
